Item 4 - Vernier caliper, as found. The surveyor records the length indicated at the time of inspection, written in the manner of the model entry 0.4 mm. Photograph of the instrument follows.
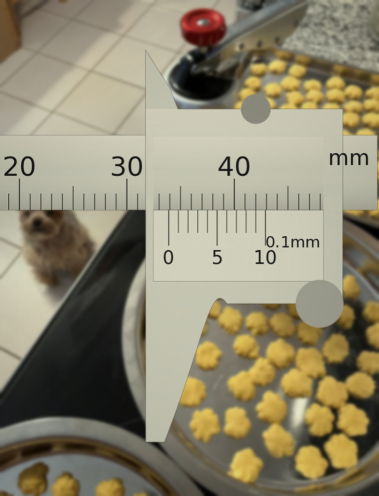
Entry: 33.9 mm
